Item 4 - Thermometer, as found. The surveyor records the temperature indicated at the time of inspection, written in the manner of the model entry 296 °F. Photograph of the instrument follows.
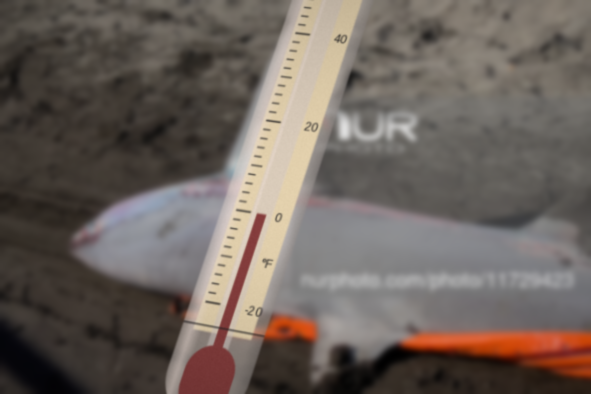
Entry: 0 °F
